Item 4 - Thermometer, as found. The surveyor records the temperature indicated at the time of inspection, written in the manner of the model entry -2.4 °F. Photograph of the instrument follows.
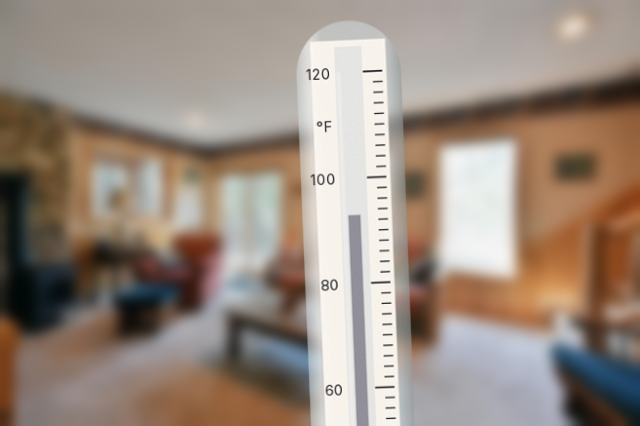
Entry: 93 °F
